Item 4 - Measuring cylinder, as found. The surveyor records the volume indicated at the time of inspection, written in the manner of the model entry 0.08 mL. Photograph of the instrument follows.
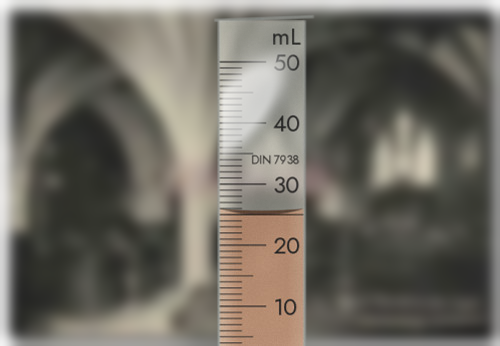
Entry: 25 mL
